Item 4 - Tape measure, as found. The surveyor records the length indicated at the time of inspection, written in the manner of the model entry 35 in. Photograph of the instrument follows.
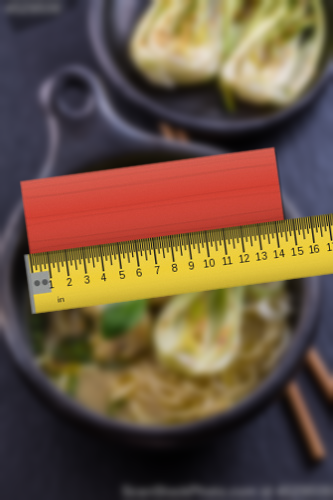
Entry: 14.5 in
